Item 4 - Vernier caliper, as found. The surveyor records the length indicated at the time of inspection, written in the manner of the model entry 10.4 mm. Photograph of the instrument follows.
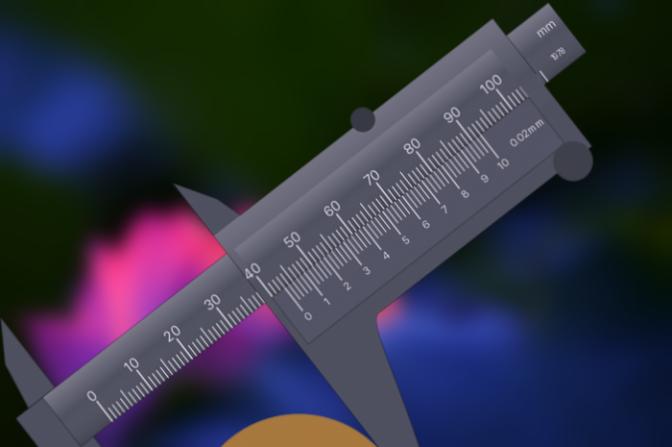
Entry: 43.0 mm
